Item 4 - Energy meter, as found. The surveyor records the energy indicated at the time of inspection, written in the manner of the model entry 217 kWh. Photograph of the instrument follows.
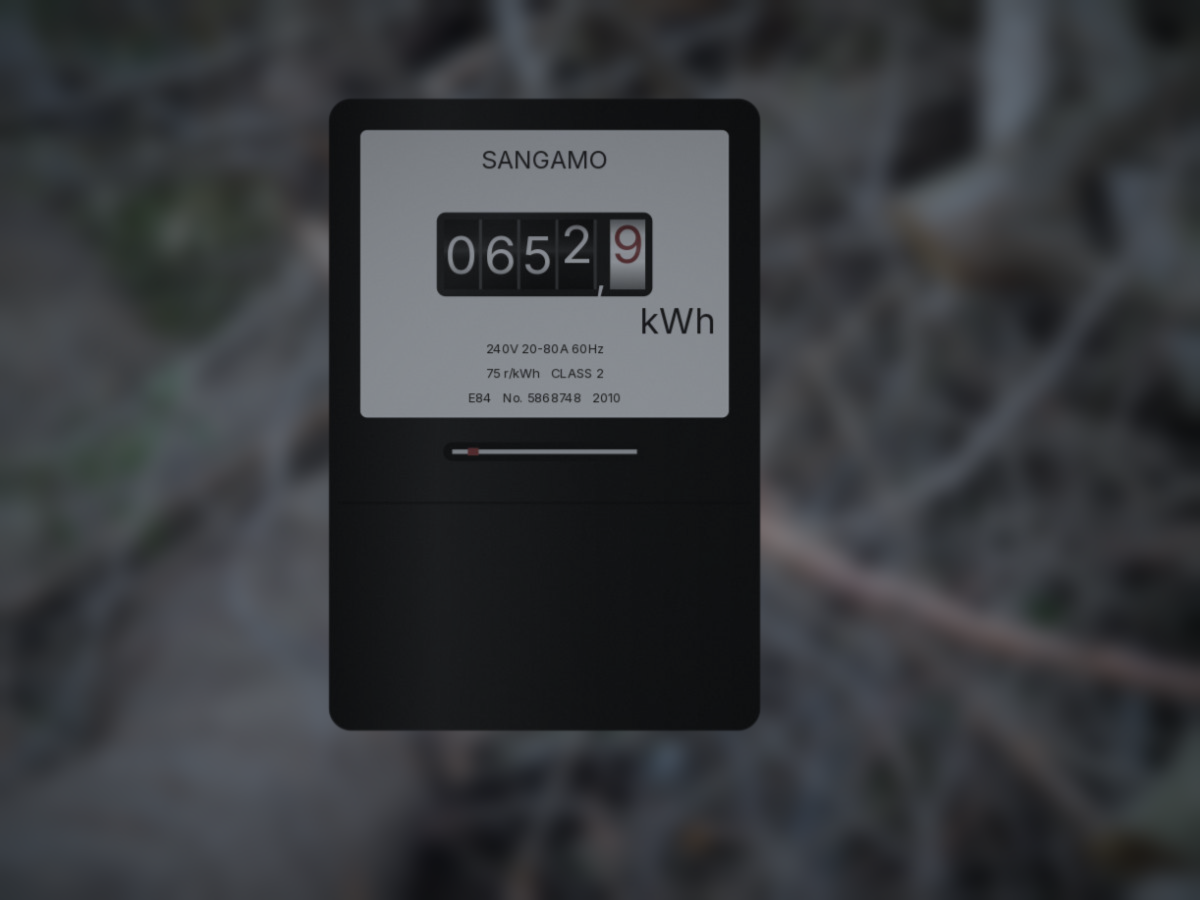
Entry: 652.9 kWh
